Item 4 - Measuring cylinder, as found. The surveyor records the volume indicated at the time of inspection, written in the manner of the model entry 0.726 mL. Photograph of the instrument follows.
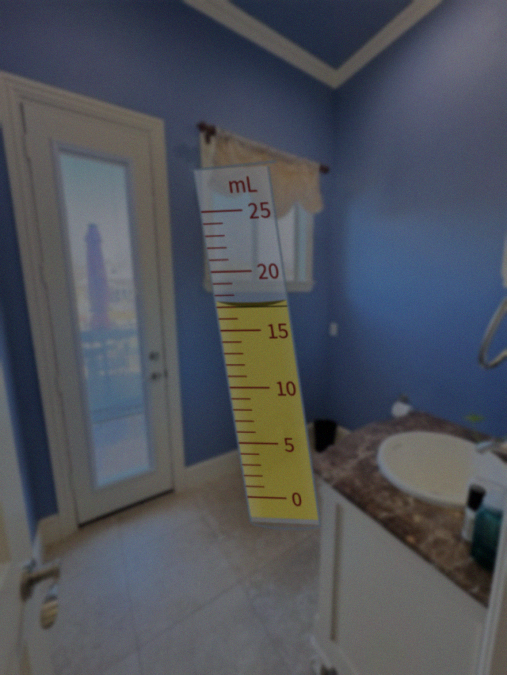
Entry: 17 mL
